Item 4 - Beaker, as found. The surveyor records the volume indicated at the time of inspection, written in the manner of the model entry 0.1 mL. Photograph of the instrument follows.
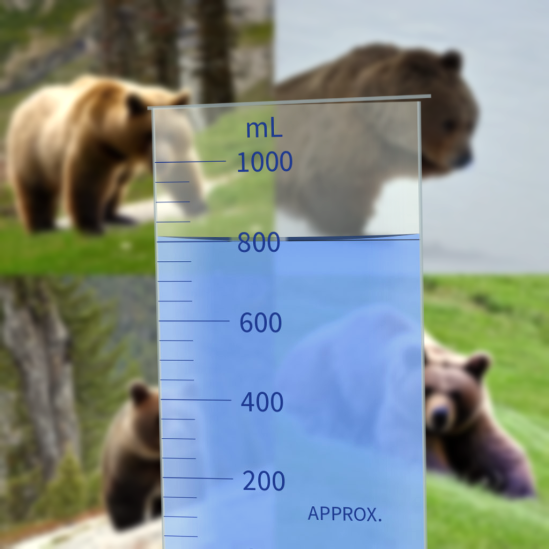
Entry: 800 mL
